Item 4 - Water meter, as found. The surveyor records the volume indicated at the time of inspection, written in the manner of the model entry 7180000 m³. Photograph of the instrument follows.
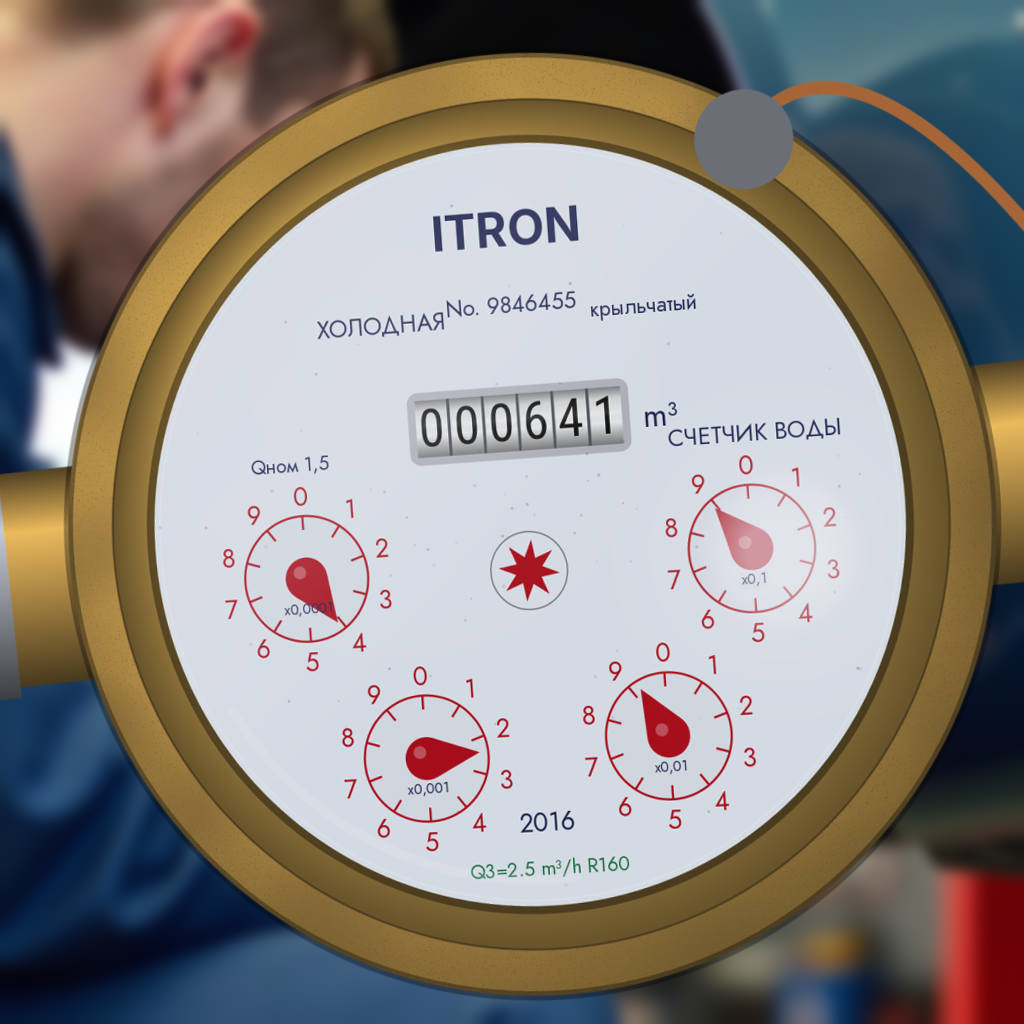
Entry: 641.8924 m³
